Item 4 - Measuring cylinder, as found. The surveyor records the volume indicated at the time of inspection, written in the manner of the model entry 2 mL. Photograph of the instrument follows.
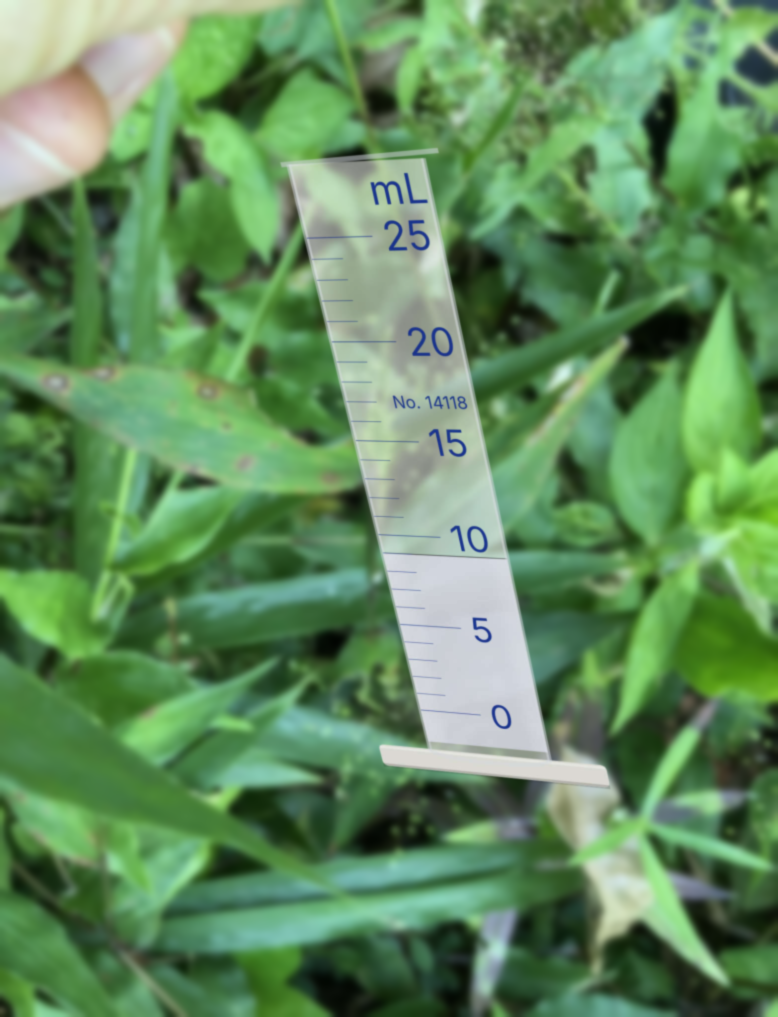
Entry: 9 mL
